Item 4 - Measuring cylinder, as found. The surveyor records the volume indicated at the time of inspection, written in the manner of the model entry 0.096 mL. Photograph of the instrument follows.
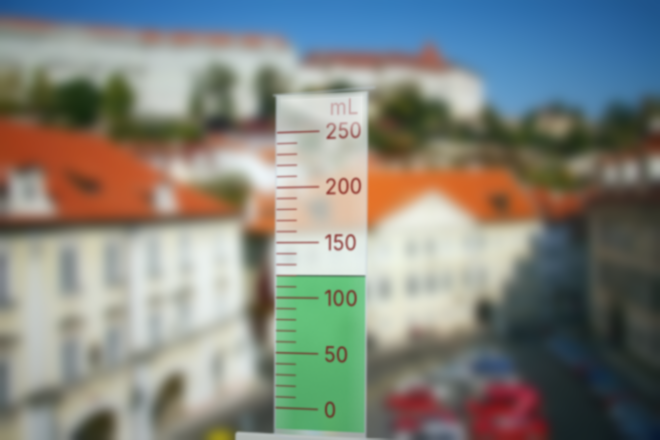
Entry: 120 mL
